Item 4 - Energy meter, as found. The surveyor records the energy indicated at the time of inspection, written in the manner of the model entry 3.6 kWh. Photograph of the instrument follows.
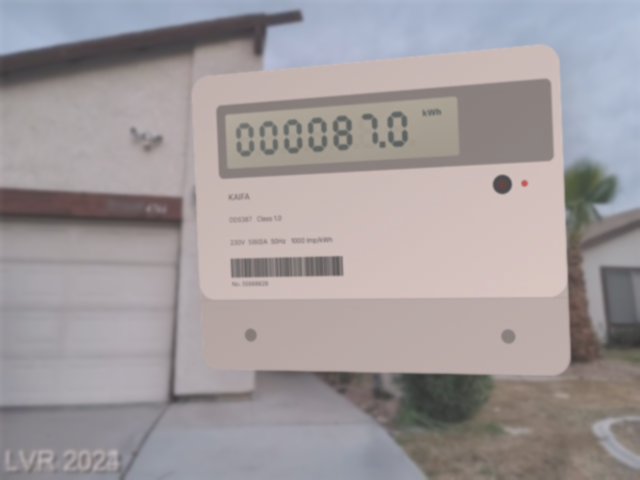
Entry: 87.0 kWh
